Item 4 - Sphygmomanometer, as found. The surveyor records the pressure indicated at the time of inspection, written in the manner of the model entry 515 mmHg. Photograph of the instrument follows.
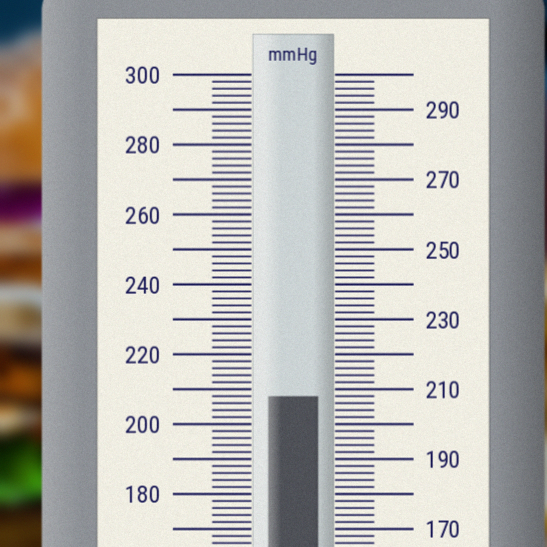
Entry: 208 mmHg
